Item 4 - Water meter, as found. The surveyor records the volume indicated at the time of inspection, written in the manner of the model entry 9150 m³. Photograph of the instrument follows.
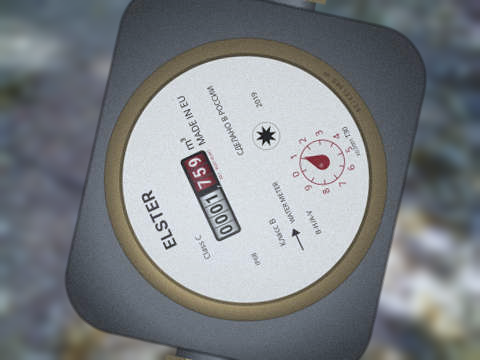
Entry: 1.7591 m³
